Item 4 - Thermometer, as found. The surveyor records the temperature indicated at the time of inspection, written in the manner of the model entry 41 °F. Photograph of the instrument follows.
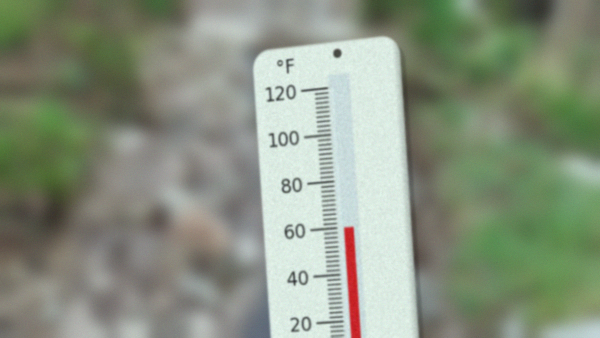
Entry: 60 °F
